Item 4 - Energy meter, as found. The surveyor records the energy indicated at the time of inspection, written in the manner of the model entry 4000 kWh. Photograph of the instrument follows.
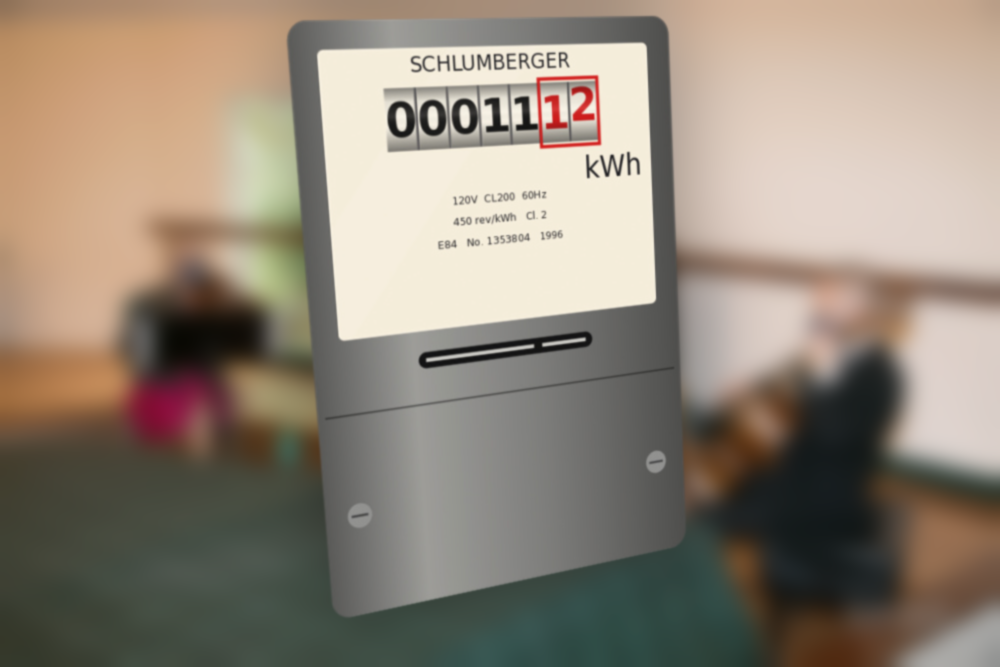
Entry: 11.12 kWh
